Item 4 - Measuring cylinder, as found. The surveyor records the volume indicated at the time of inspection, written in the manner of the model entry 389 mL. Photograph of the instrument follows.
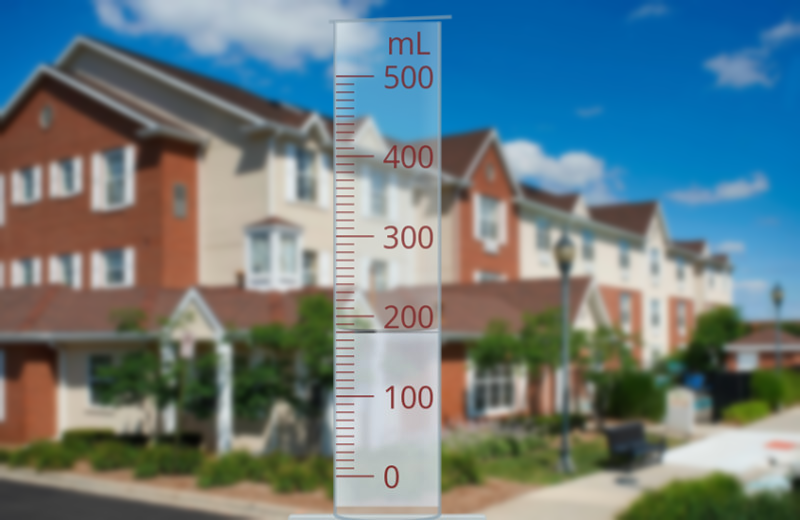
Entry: 180 mL
